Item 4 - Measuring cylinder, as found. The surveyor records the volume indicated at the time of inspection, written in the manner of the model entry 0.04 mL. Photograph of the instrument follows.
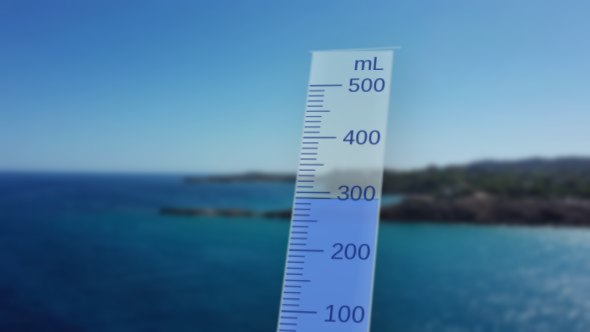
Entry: 290 mL
